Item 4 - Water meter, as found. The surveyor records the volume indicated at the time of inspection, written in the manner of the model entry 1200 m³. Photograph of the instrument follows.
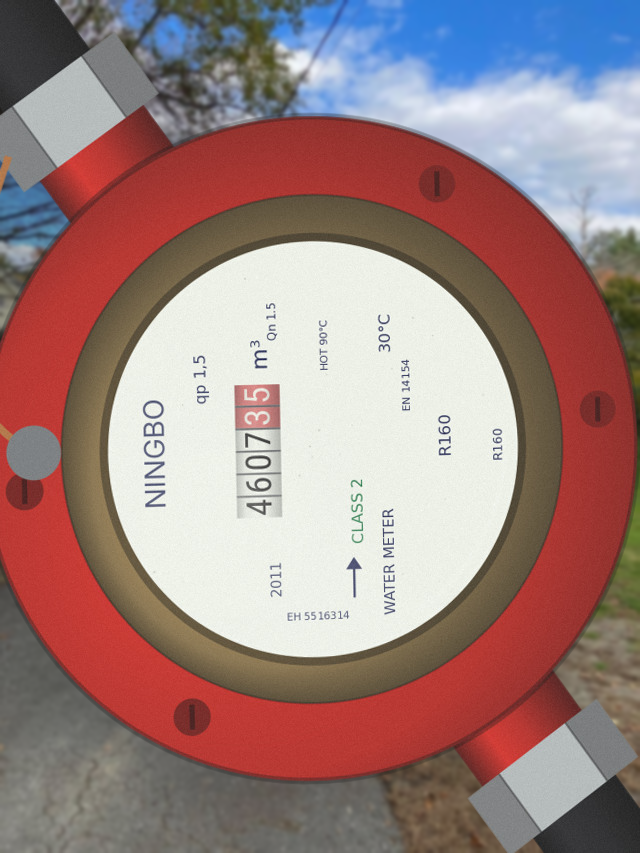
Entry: 4607.35 m³
